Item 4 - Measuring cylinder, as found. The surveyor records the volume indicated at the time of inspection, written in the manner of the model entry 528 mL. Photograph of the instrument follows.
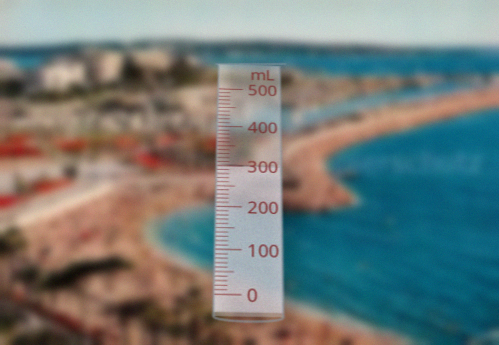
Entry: 300 mL
